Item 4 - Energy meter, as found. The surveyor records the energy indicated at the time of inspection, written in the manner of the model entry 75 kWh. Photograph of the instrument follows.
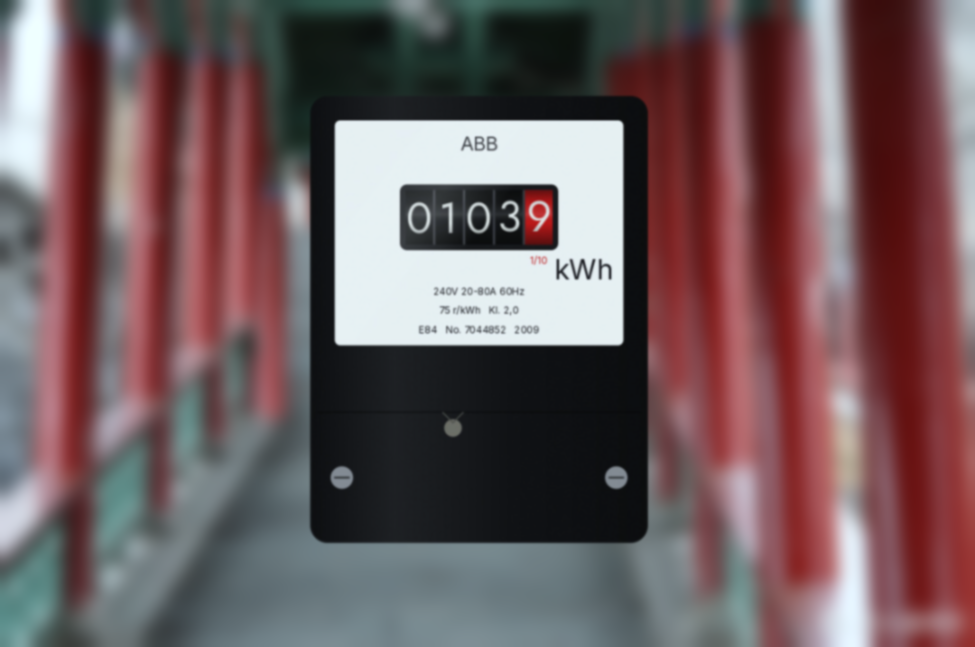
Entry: 103.9 kWh
